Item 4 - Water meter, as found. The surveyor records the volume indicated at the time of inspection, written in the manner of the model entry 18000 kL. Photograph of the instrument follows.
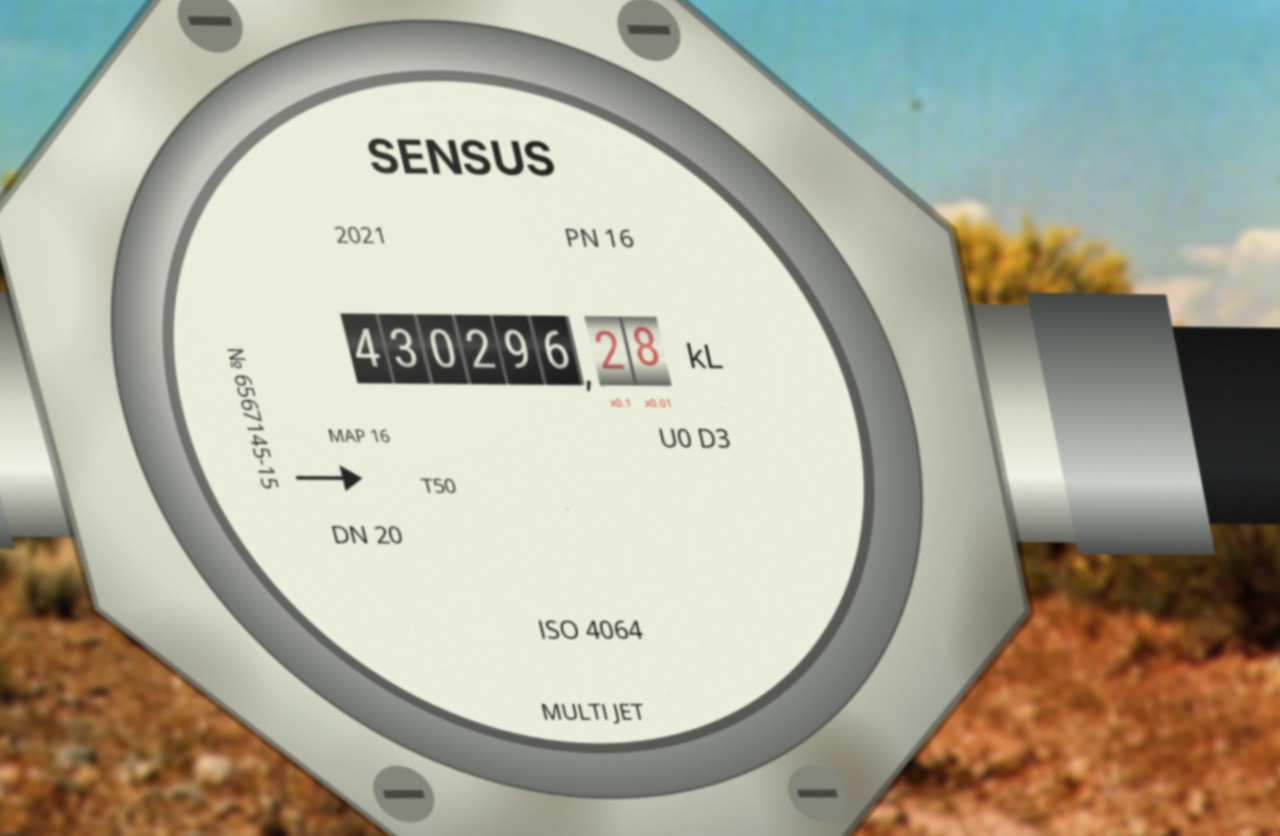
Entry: 430296.28 kL
